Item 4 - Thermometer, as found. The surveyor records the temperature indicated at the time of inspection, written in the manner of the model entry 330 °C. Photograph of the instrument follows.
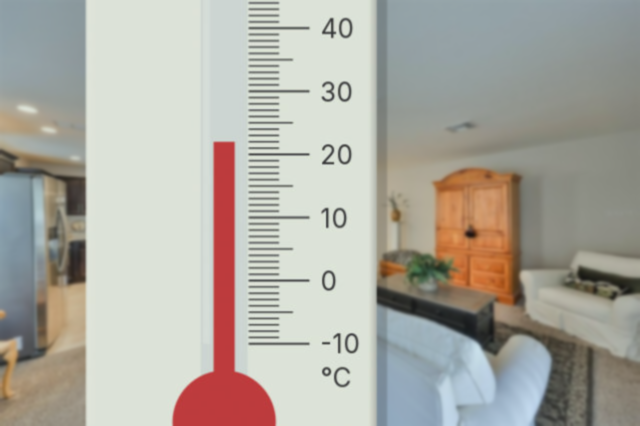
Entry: 22 °C
